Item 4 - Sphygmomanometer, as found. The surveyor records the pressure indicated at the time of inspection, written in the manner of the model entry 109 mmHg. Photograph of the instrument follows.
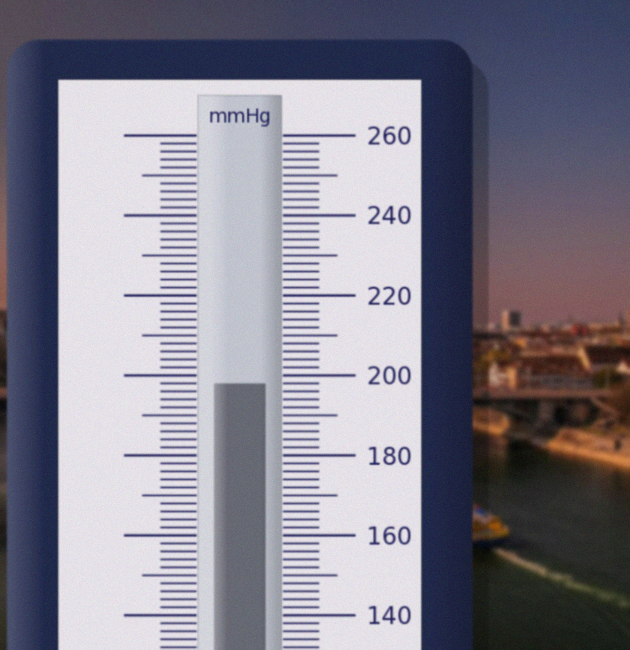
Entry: 198 mmHg
